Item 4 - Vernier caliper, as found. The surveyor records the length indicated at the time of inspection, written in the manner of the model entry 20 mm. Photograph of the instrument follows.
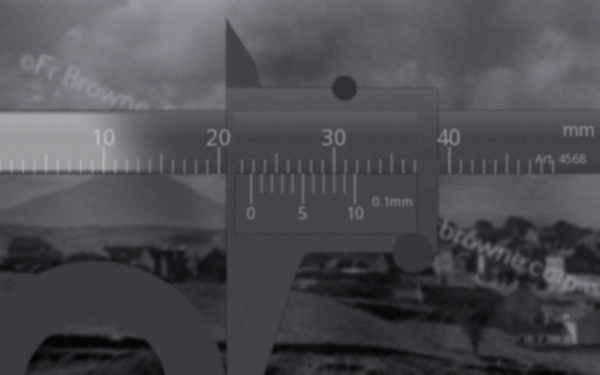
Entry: 22.8 mm
